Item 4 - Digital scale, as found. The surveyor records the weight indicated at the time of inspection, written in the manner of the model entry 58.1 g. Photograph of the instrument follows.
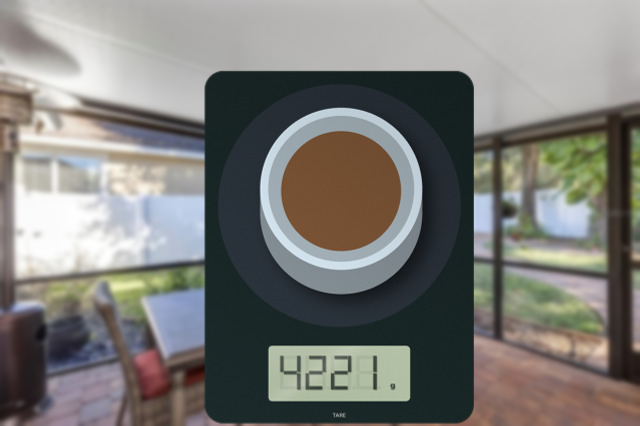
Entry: 4221 g
